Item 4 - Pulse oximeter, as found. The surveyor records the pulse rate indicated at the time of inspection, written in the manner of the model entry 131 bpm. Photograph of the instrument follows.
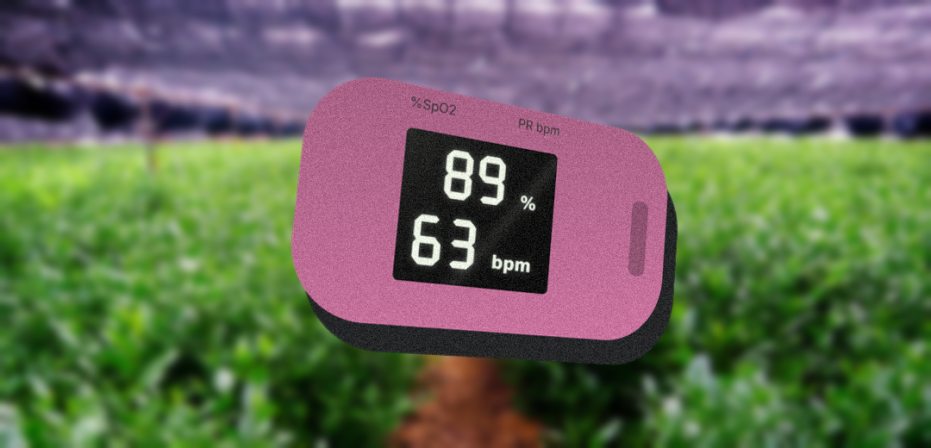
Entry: 63 bpm
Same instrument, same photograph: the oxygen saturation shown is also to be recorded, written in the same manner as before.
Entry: 89 %
